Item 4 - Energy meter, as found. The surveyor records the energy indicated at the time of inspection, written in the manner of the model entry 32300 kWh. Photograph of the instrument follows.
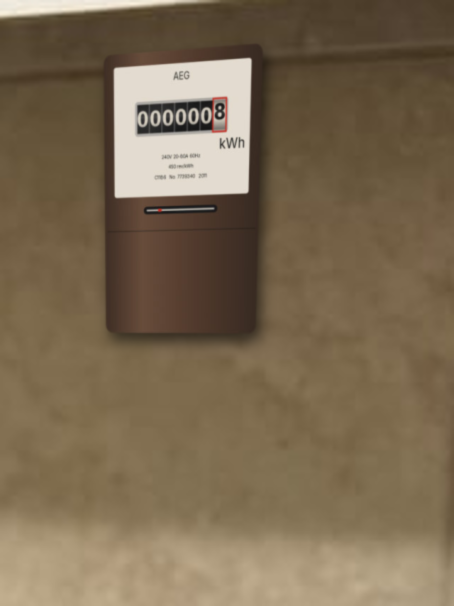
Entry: 0.8 kWh
